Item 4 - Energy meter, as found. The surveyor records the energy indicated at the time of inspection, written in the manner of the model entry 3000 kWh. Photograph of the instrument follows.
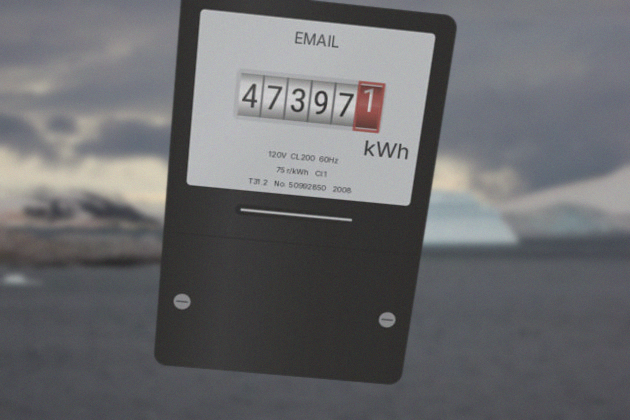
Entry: 47397.1 kWh
